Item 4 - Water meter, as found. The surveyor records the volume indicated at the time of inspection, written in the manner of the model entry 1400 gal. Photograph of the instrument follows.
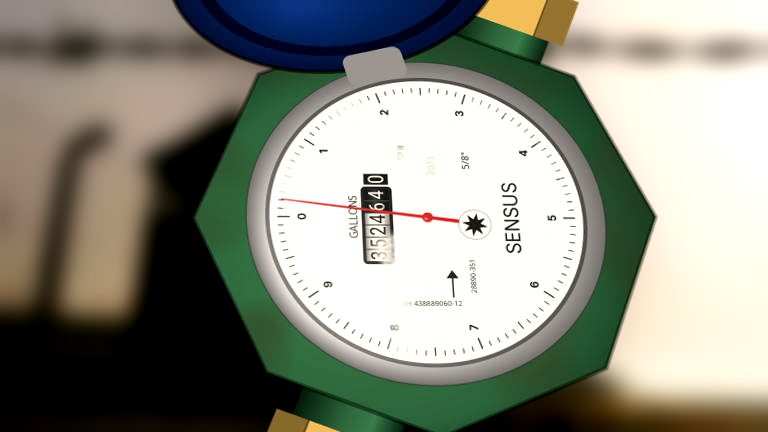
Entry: 3524640.2 gal
